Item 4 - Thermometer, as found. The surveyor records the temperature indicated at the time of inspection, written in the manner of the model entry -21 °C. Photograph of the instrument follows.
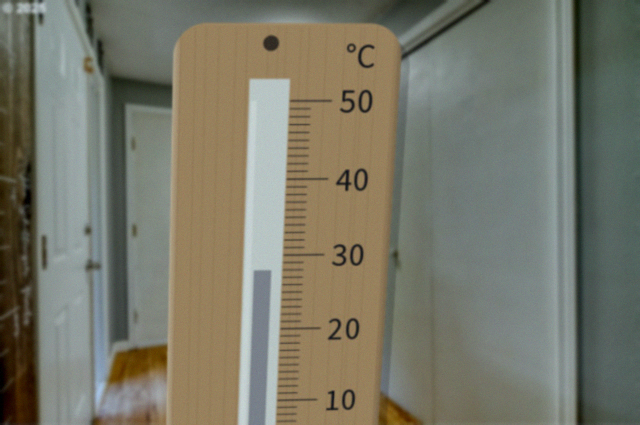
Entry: 28 °C
